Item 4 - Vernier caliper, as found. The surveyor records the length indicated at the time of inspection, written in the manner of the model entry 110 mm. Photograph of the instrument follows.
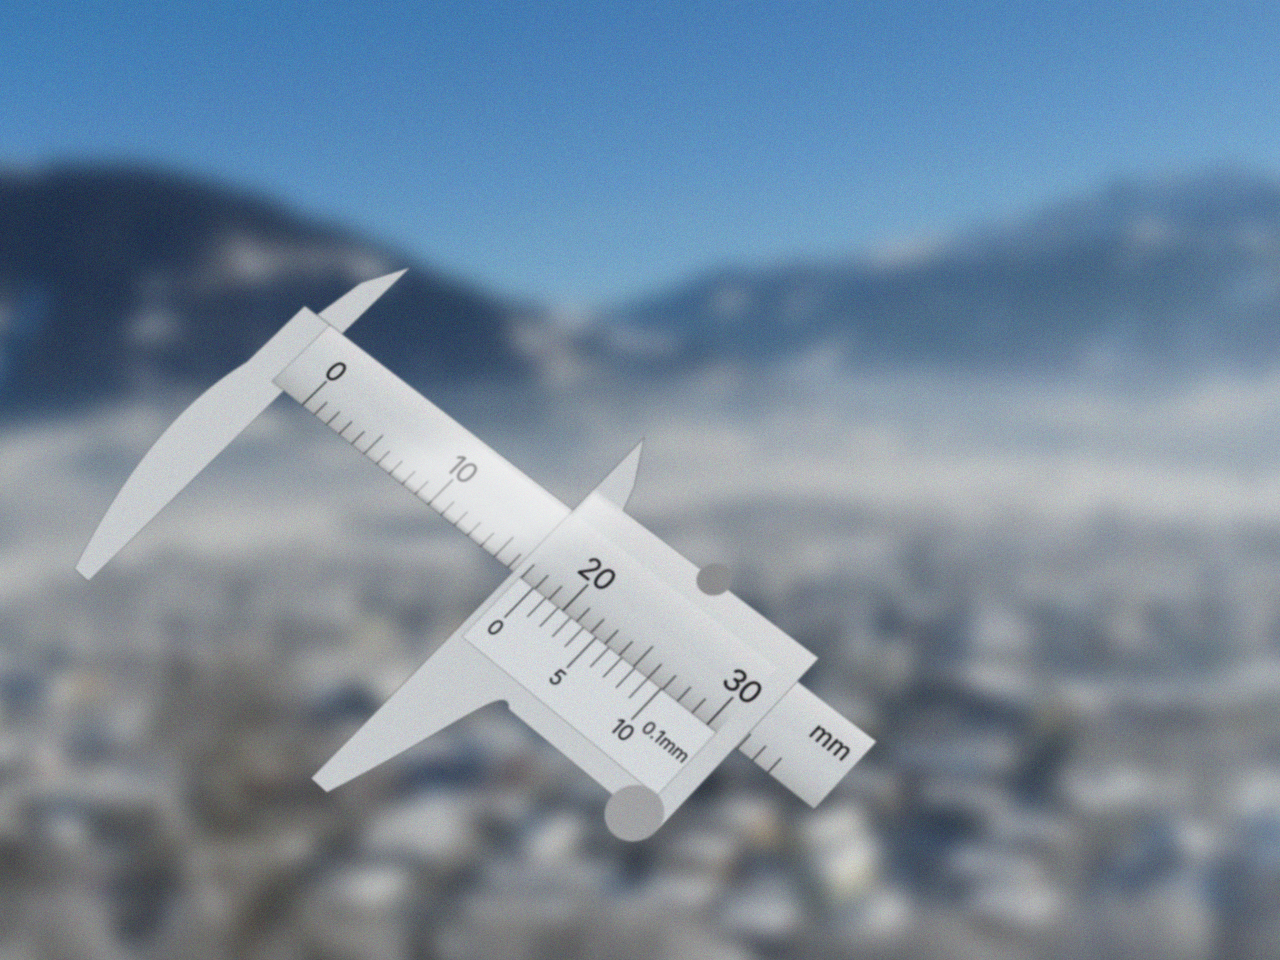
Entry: 17.9 mm
